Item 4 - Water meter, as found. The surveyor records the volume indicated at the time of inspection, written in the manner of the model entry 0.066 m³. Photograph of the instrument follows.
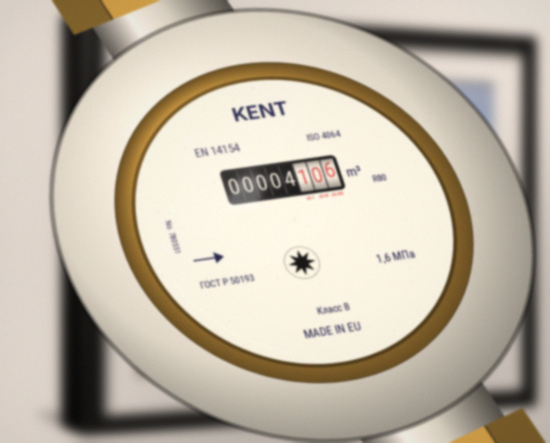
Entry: 4.106 m³
